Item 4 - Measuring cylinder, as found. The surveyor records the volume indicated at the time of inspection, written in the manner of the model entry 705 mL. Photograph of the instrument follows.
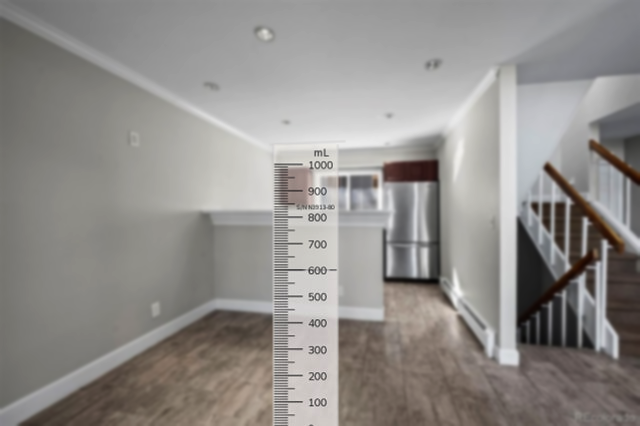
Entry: 600 mL
